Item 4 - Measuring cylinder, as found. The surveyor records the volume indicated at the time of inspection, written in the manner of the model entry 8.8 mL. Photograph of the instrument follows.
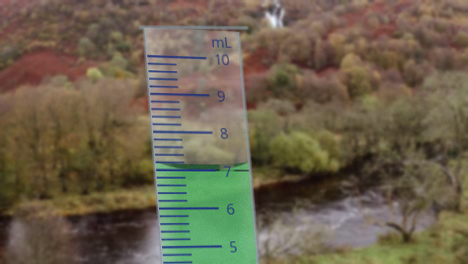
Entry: 7 mL
